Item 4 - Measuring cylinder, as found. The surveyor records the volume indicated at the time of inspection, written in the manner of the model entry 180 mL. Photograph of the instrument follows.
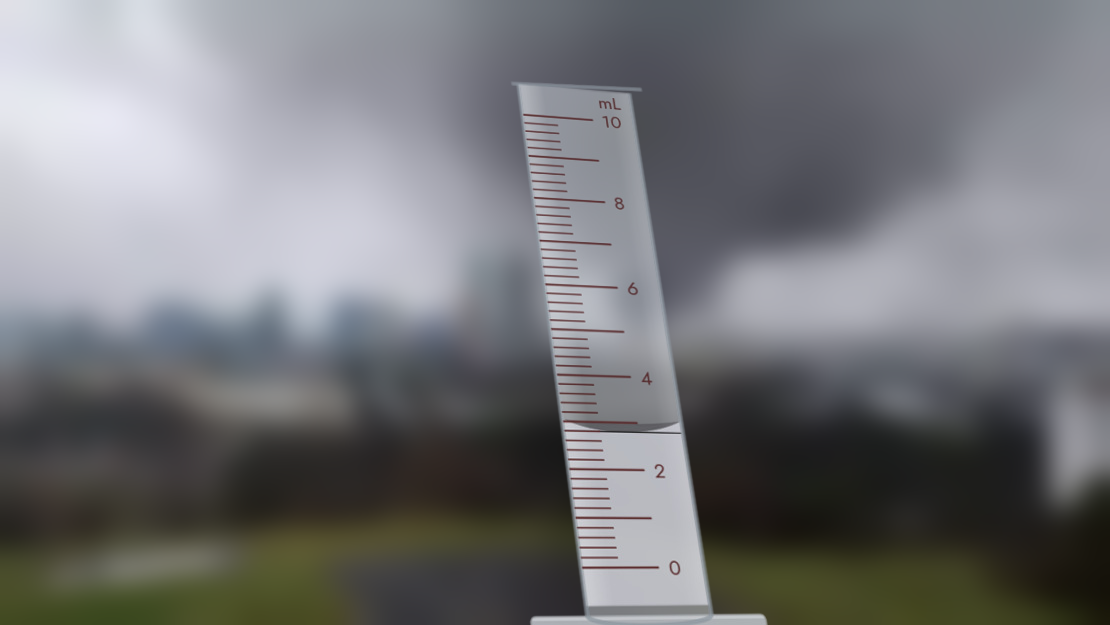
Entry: 2.8 mL
